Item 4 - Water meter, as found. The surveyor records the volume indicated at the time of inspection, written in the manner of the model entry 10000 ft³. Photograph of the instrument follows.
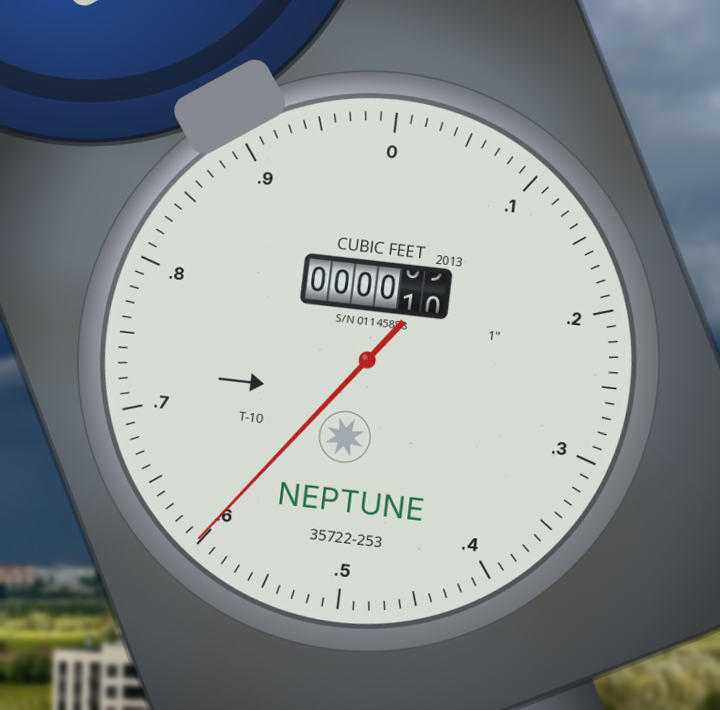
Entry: 9.60 ft³
